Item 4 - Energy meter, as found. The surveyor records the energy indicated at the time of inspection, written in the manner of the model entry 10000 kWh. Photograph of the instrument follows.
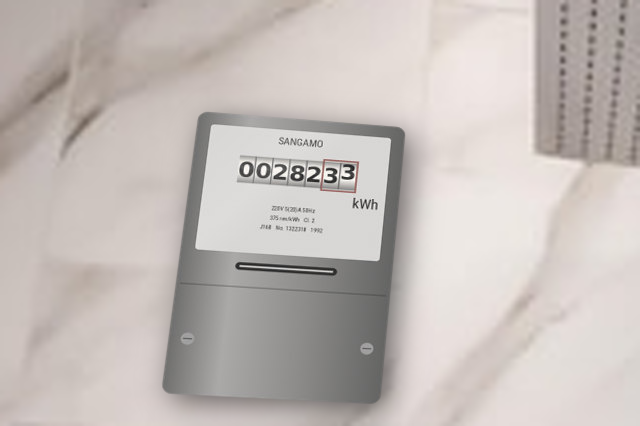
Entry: 282.33 kWh
